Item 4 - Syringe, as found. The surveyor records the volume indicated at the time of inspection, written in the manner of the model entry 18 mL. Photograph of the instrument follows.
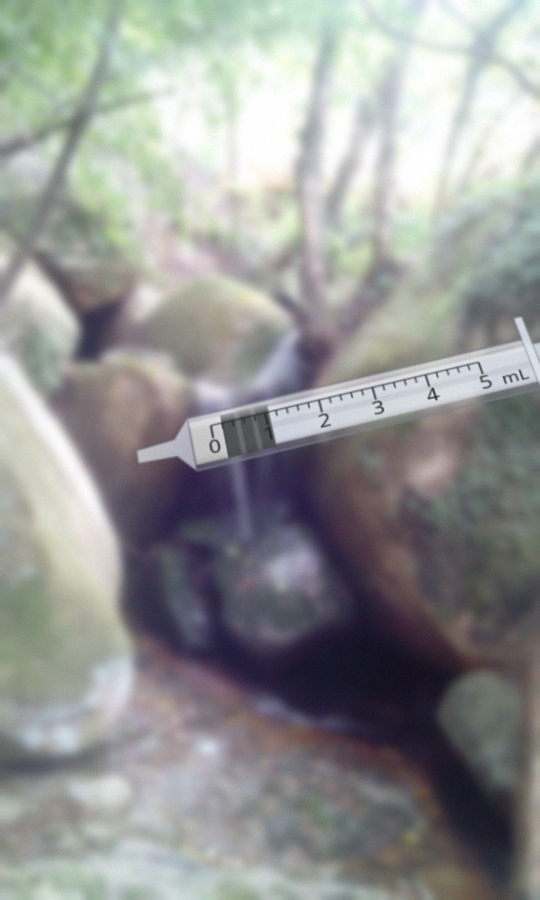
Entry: 0.2 mL
